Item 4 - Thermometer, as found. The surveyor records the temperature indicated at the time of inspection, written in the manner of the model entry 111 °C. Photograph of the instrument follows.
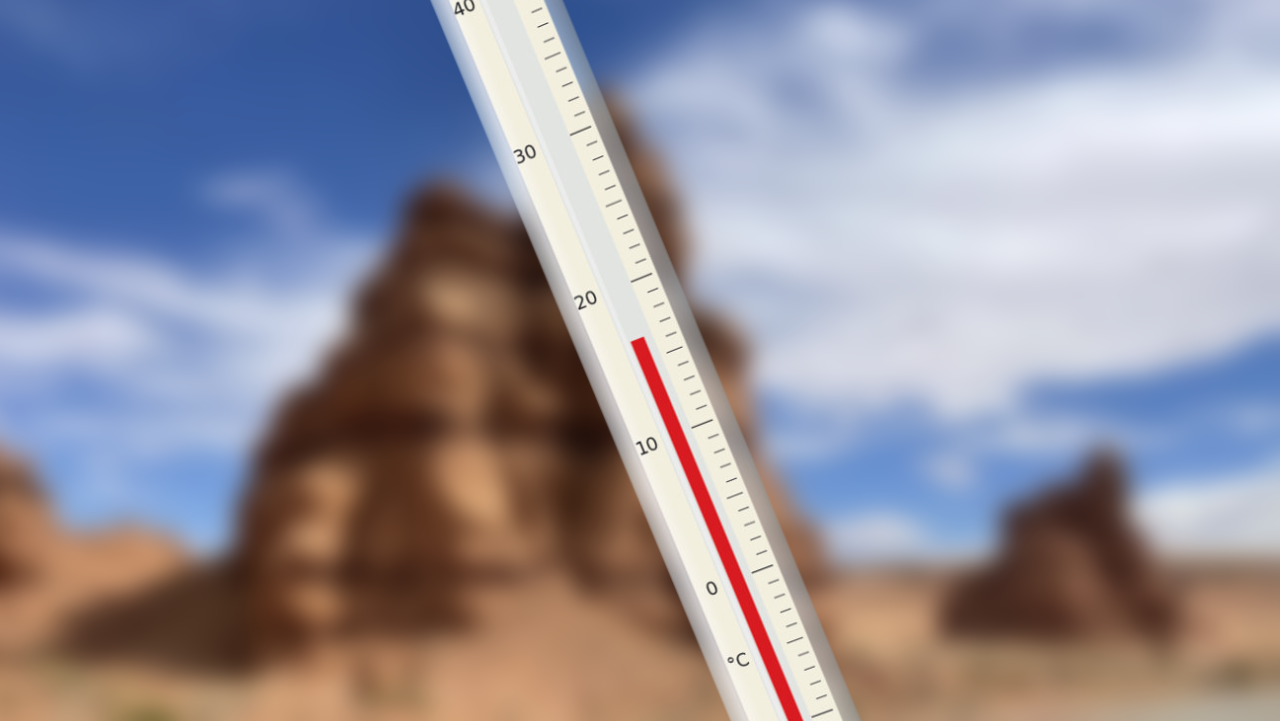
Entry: 16.5 °C
